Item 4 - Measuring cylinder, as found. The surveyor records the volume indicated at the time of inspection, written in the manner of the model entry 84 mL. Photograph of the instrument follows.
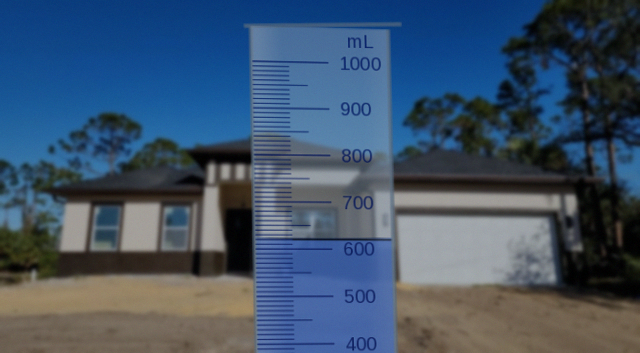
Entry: 620 mL
